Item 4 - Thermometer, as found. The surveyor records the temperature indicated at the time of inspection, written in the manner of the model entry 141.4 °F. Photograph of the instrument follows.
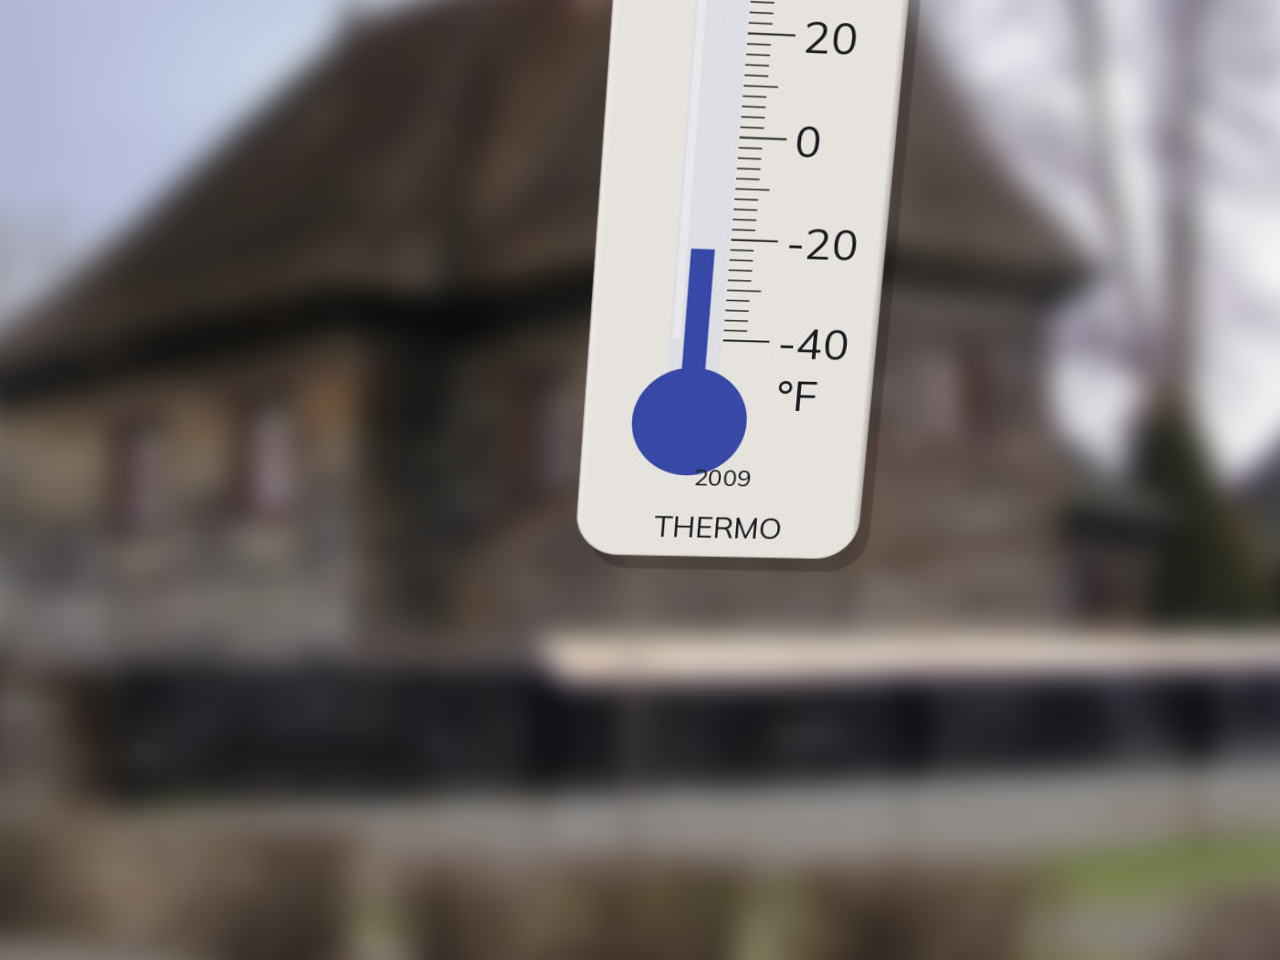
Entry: -22 °F
